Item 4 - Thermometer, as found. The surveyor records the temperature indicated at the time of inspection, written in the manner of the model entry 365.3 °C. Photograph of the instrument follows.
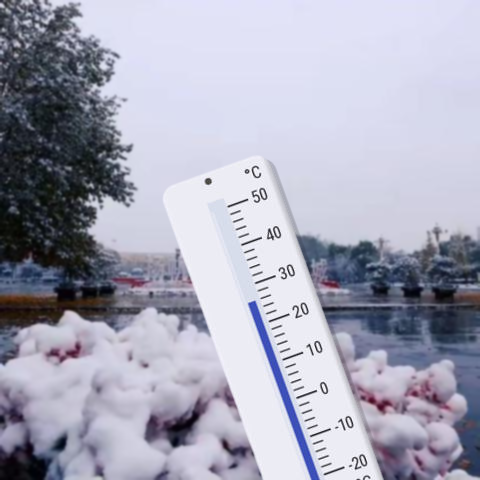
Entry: 26 °C
